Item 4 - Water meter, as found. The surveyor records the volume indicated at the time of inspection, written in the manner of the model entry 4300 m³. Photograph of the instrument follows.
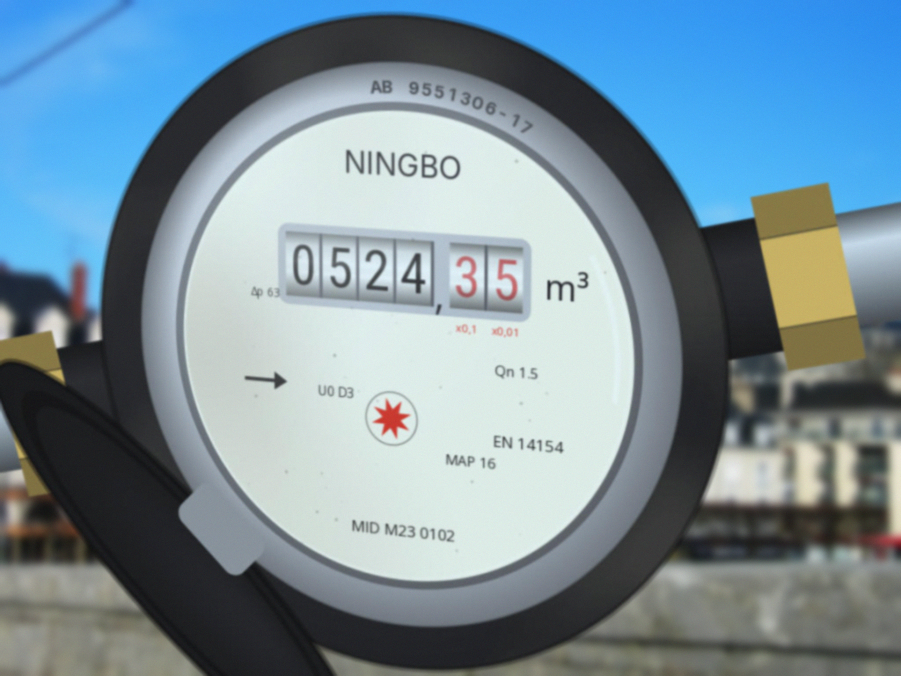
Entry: 524.35 m³
